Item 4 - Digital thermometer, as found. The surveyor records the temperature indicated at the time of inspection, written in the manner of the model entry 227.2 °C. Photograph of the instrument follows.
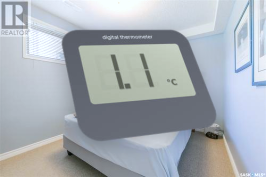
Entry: 1.1 °C
